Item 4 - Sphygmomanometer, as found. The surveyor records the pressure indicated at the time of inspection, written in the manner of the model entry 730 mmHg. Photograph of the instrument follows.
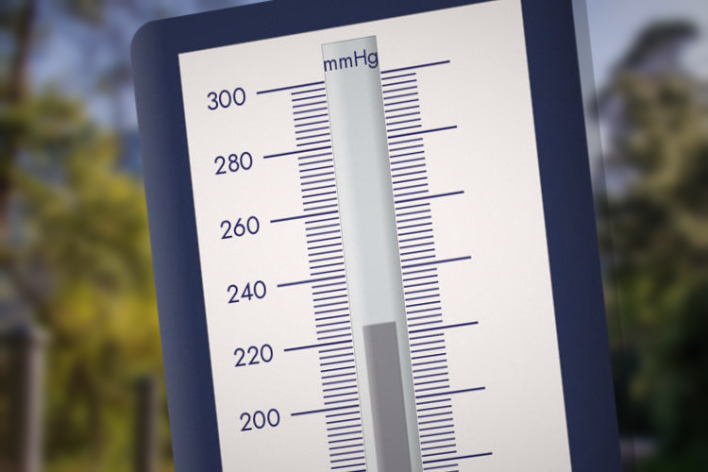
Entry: 224 mmHg
